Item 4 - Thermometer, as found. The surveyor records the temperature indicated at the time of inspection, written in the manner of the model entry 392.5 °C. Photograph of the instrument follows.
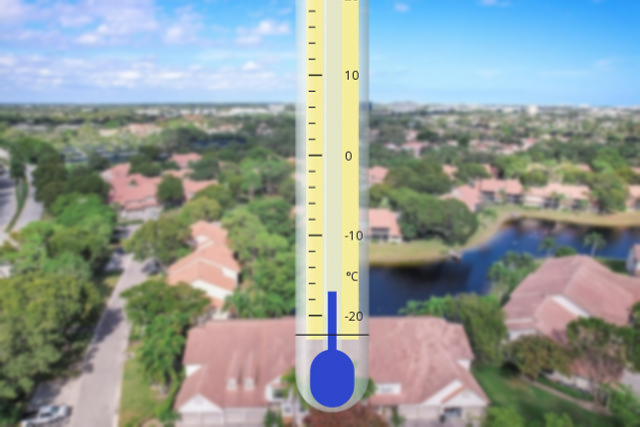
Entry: -17 °C
